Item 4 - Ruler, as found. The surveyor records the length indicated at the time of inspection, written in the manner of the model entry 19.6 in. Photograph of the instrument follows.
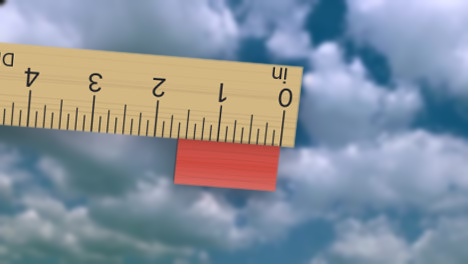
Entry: 1.625 in
